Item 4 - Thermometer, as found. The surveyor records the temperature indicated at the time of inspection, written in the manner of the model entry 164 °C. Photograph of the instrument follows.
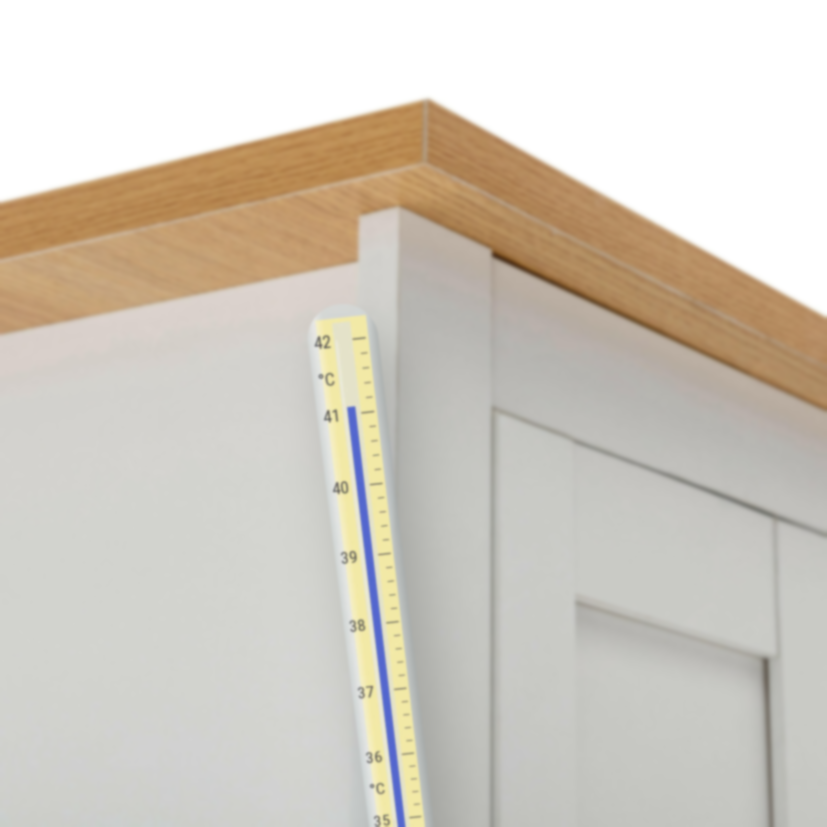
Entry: 41.1 °C
